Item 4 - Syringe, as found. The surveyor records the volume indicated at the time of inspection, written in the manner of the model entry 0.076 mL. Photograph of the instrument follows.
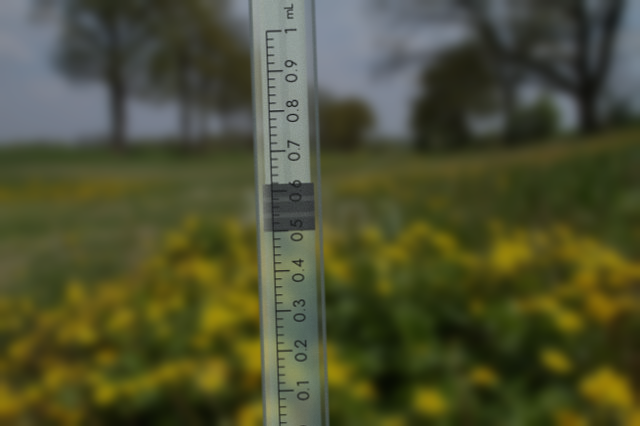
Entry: 0.5 mL
